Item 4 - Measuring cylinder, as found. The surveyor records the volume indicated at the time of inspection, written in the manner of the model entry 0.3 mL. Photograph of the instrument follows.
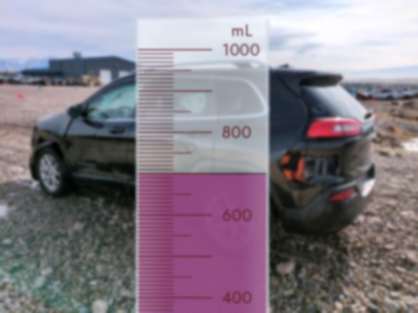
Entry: 700 mL
